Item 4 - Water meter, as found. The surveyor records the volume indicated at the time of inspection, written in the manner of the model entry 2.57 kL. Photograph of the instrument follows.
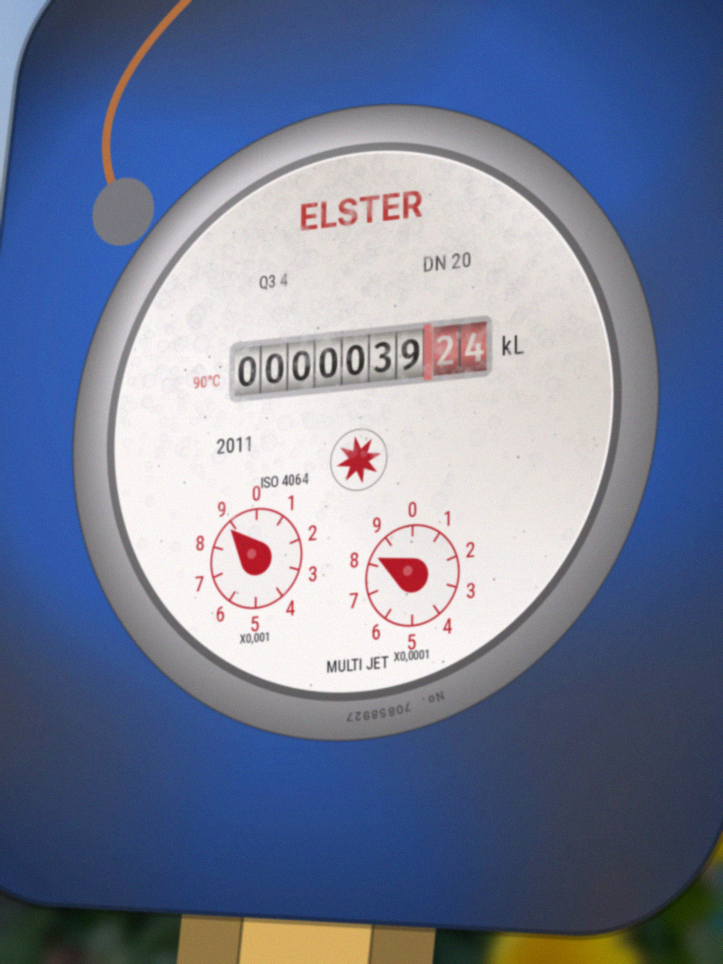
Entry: 39.2488 kL
